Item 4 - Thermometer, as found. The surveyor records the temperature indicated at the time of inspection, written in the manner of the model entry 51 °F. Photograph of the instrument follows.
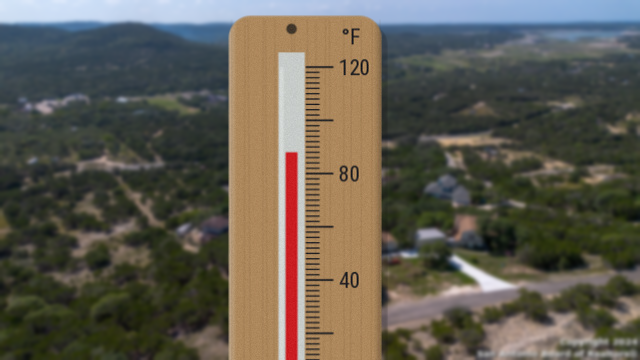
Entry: 88 °F
